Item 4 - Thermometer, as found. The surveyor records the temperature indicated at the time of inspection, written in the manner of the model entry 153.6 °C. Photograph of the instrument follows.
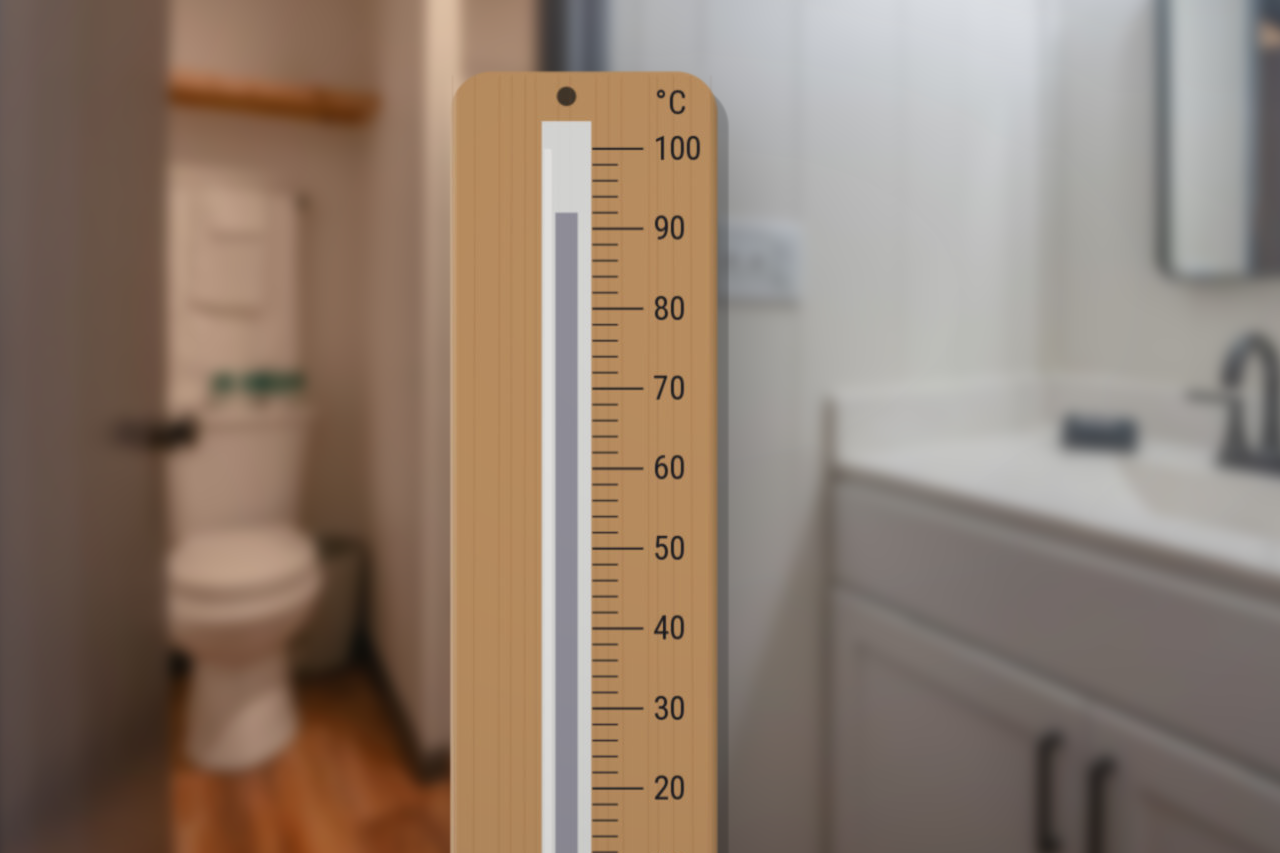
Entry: 92 °C
